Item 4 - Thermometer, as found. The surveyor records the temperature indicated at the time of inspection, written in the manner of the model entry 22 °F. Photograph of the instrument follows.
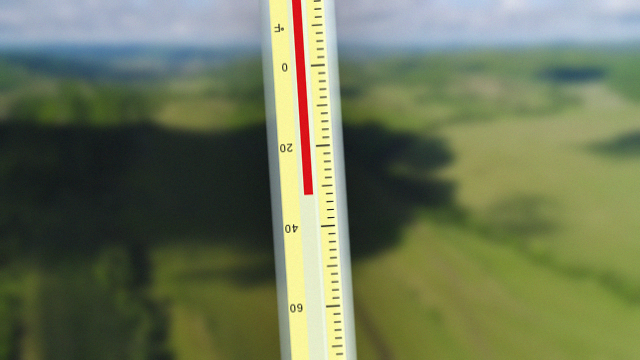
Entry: 32 °F
